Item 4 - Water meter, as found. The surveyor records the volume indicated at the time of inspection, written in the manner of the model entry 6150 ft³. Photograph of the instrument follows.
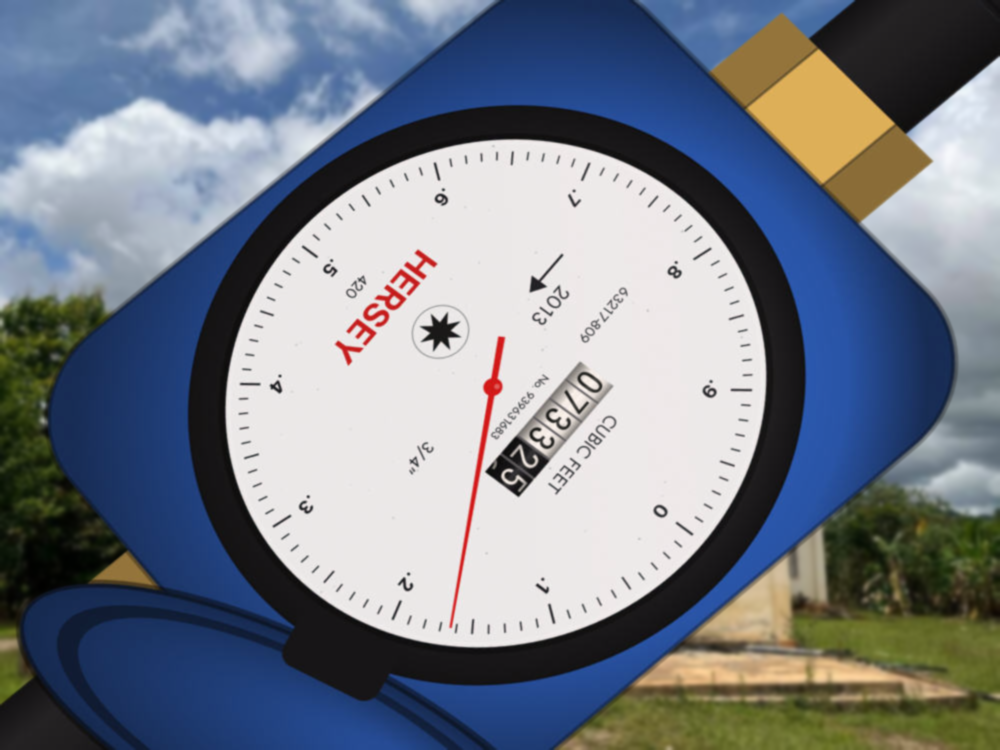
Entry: 73325.16 ft³
